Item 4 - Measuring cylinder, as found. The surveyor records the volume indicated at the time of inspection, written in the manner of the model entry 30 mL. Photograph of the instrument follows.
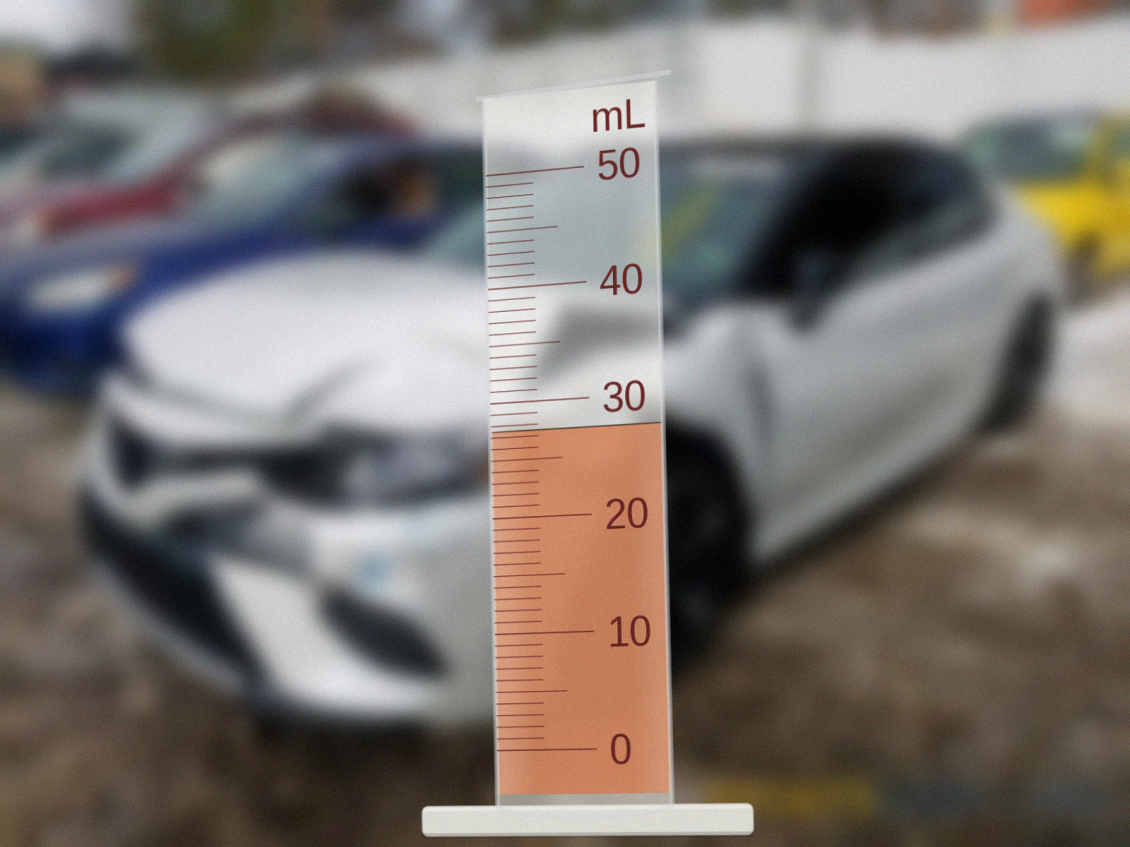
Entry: 27.5 mL
